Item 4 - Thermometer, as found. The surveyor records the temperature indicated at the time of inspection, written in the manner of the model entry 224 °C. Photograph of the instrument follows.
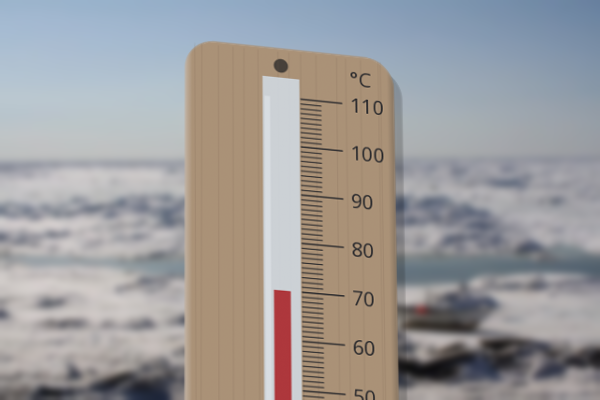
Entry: 70 °C
